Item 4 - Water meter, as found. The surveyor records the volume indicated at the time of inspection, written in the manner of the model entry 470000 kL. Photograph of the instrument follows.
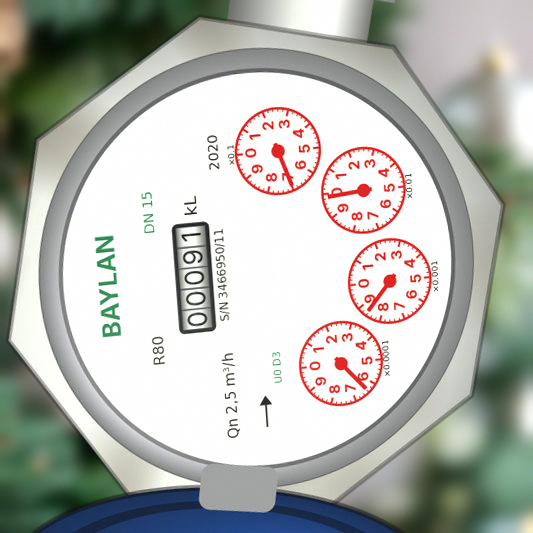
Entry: 91.6986 kL
